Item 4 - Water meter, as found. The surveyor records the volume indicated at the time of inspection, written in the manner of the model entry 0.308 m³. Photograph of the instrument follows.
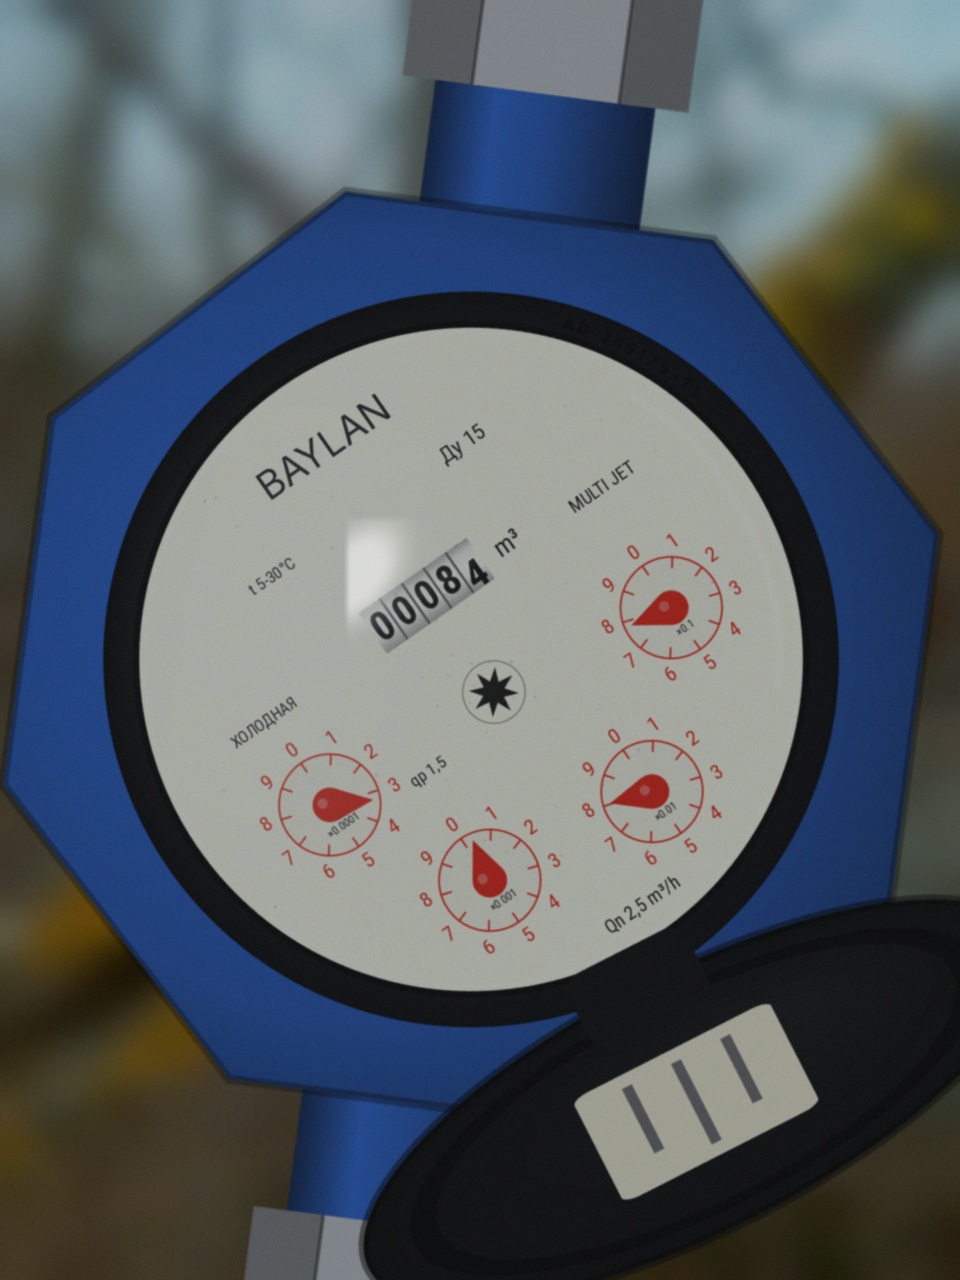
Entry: 83.7803 m³
